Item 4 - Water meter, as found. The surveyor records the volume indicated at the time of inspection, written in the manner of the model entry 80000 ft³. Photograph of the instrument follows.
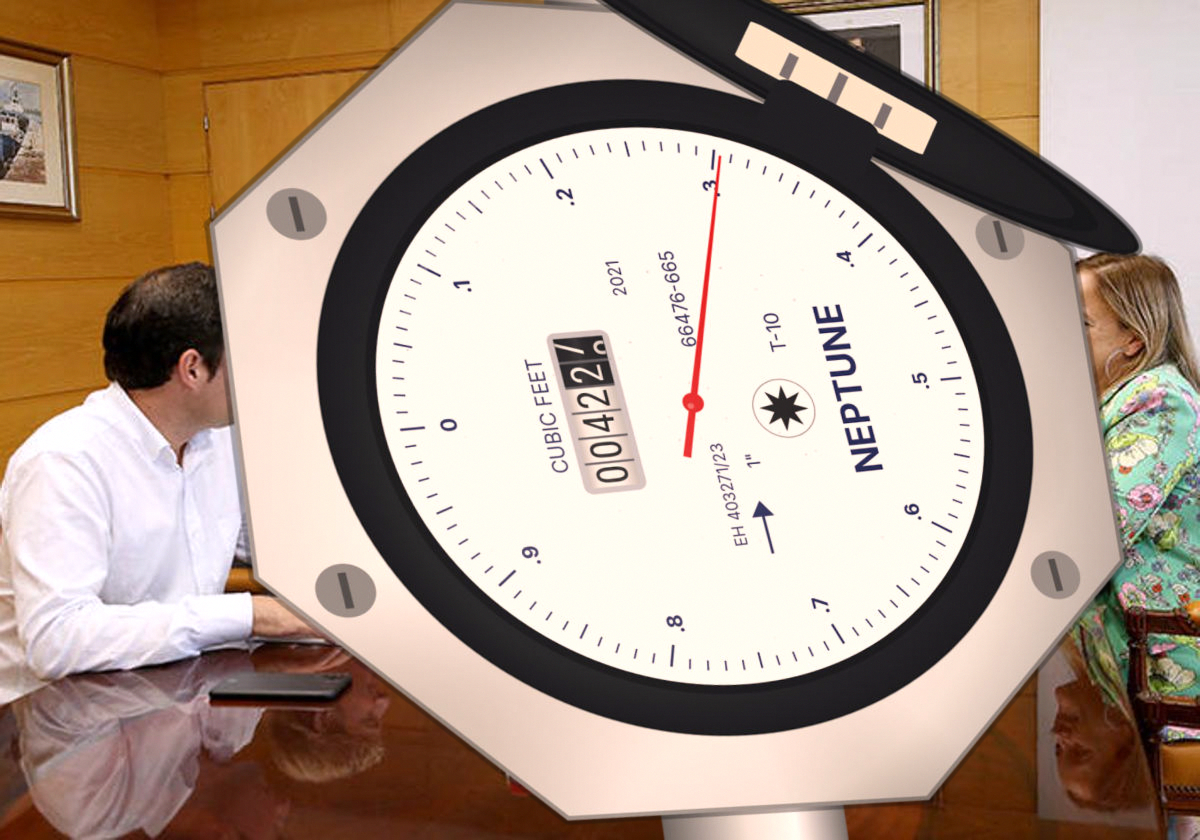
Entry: 4227.30 ft³
